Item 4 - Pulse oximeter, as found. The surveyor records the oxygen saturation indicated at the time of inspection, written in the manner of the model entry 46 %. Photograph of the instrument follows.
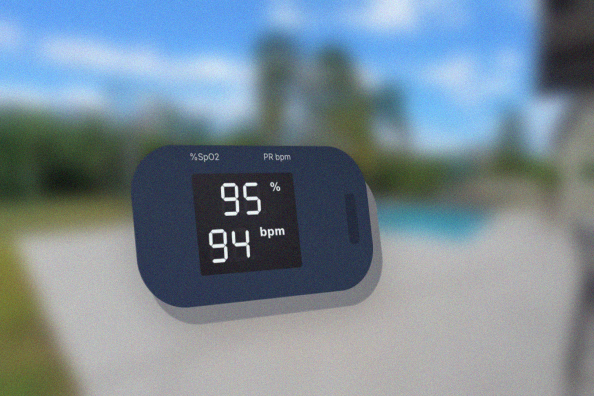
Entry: 95 %
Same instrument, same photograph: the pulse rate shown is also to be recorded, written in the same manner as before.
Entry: 94 bpm
